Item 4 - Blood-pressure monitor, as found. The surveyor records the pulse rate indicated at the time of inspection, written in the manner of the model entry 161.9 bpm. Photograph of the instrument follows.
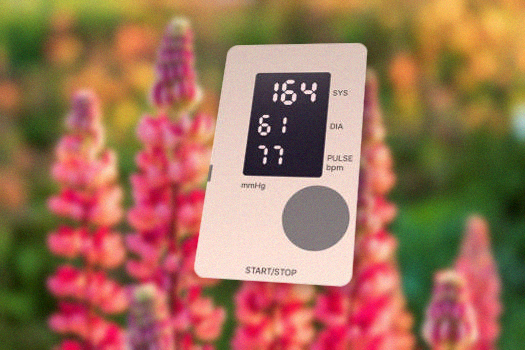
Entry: 77 bpm
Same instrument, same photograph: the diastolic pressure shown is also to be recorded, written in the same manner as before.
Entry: 61 mmHg
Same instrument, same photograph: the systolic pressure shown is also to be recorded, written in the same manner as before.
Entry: 164 mmHg
